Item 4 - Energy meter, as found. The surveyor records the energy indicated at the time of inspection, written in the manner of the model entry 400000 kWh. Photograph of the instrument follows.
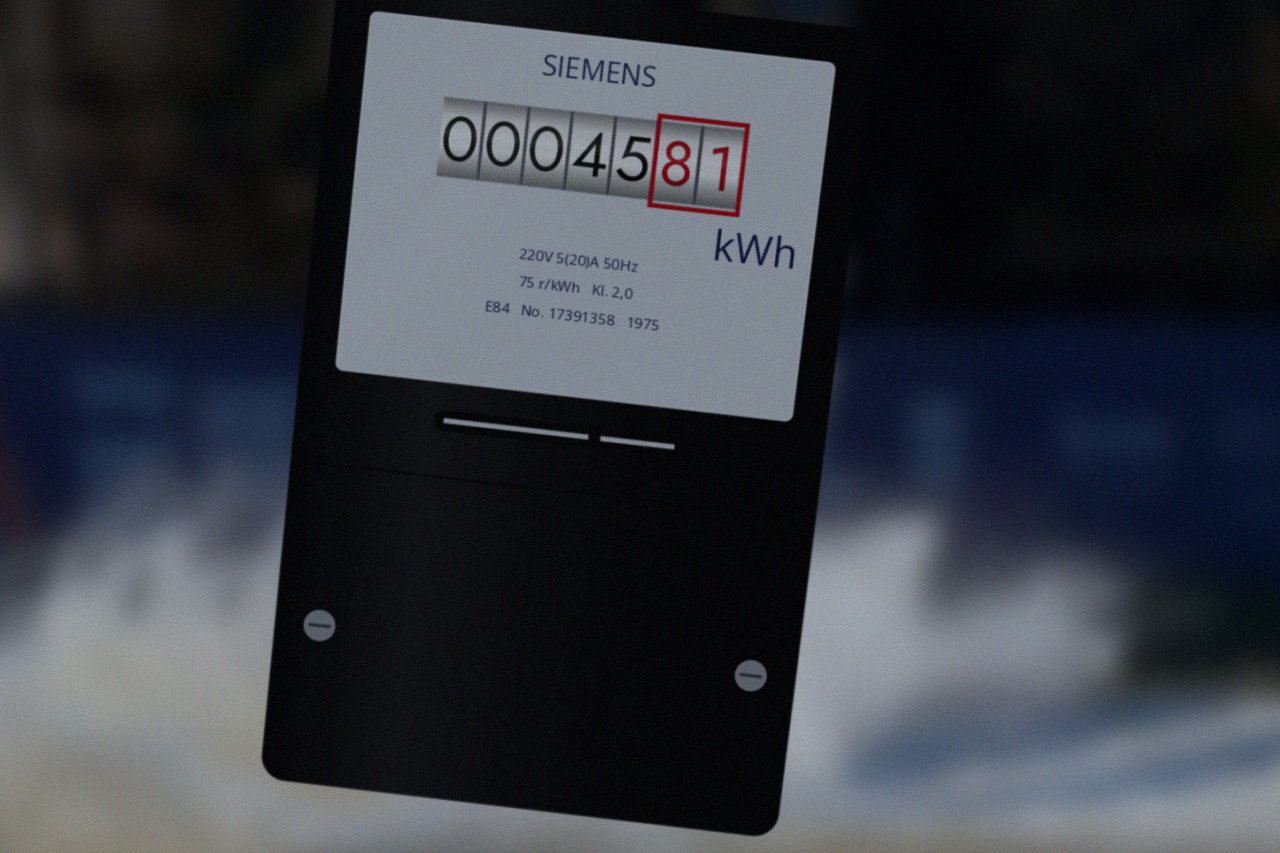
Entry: 45.81 kWh
